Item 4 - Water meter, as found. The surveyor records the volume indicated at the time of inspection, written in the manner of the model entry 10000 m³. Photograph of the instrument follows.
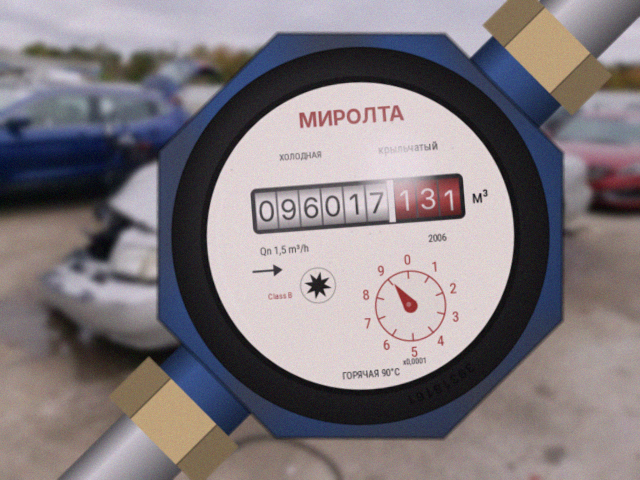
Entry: 96017.1309 m³
